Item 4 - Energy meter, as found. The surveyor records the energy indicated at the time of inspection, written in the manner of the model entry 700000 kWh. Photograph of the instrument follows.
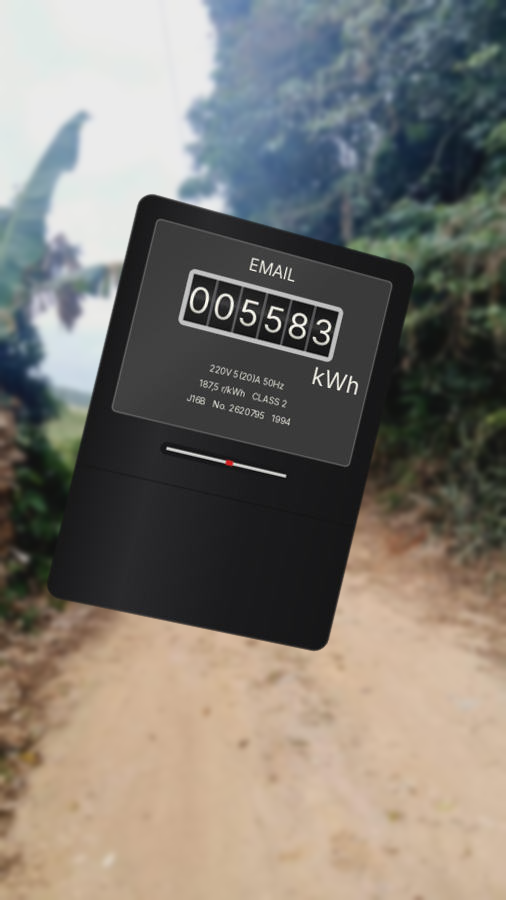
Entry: 5583 kWh
